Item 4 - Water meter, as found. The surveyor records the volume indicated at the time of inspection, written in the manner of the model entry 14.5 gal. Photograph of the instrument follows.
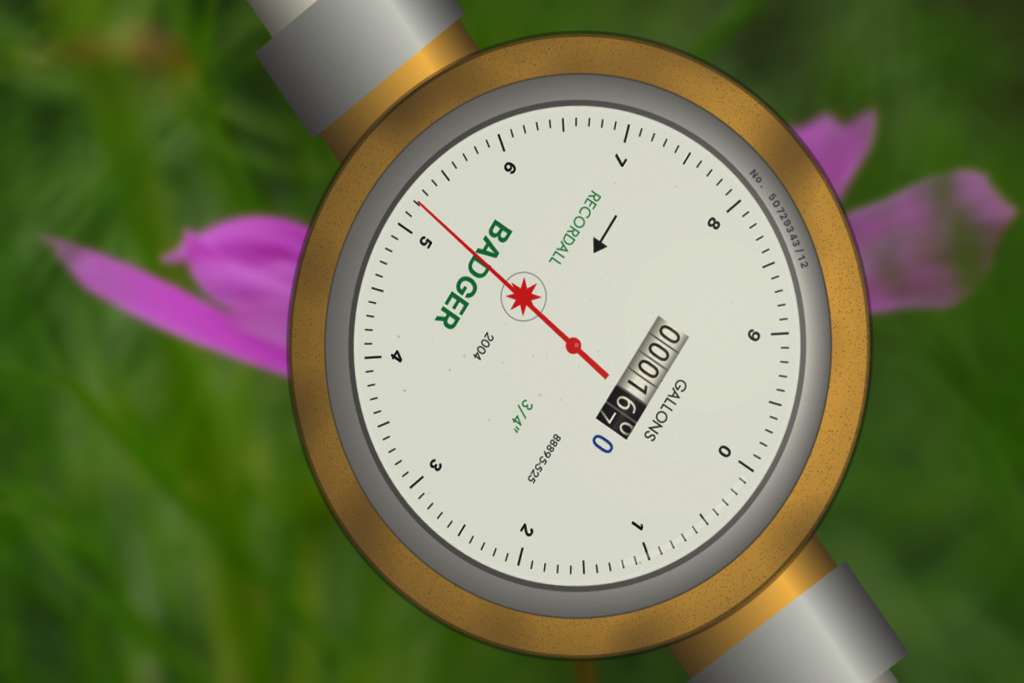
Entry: 1665.2 gal
